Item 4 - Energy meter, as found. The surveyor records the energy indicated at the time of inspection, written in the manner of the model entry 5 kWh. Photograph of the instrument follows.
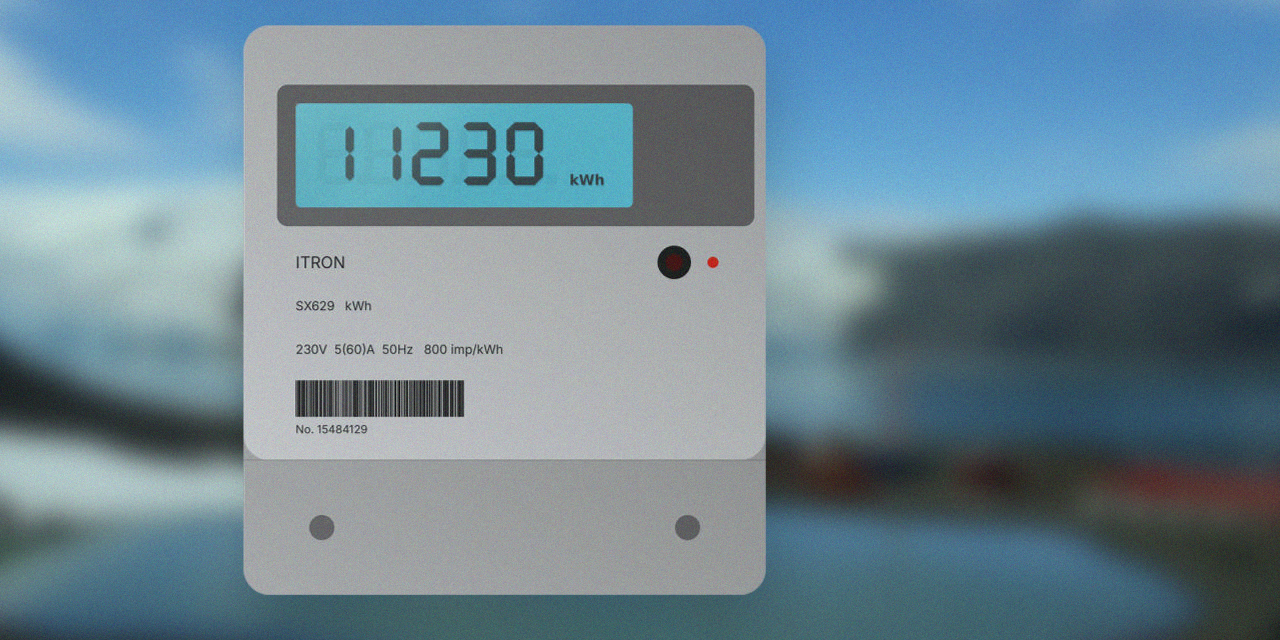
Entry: 11230 kWh
